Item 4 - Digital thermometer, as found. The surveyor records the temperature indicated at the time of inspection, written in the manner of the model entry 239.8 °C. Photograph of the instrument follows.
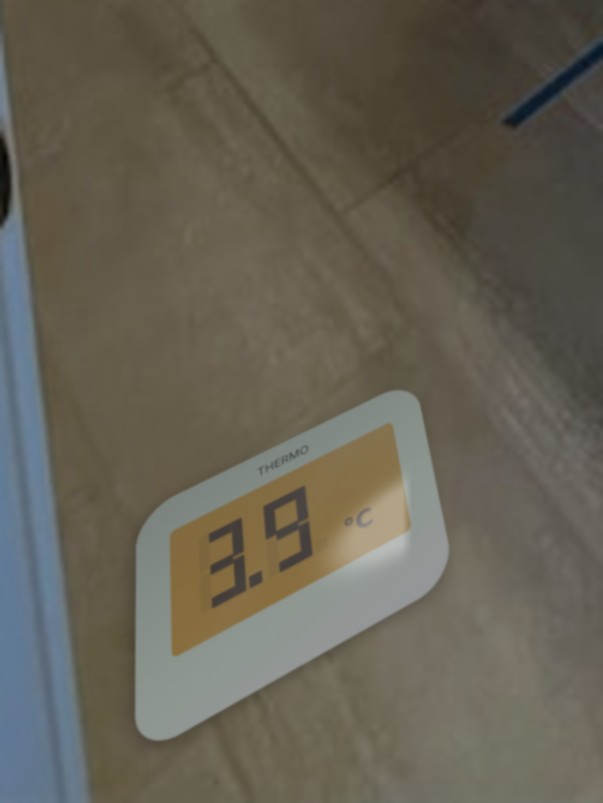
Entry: 3.9 °C
